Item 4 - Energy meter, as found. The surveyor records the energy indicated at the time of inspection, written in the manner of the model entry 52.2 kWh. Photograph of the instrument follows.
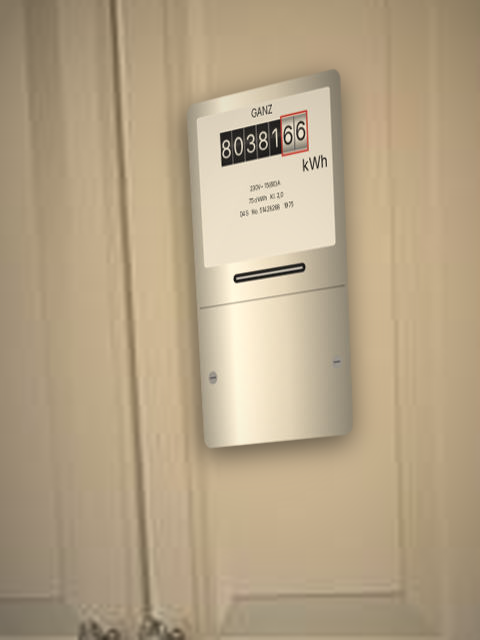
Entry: 80381.66 kWh
